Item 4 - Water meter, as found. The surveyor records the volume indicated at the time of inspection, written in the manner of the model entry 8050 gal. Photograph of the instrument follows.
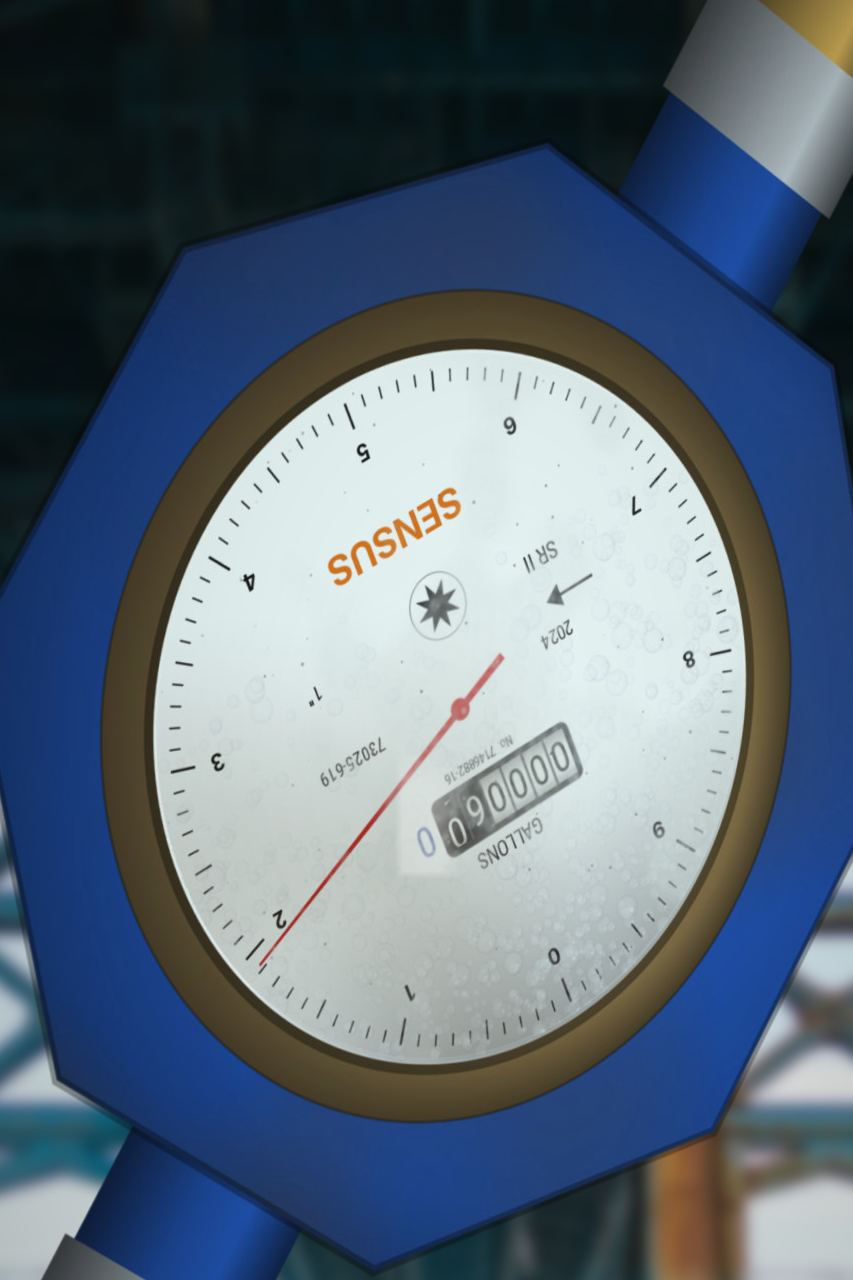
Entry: 601.9 gal
